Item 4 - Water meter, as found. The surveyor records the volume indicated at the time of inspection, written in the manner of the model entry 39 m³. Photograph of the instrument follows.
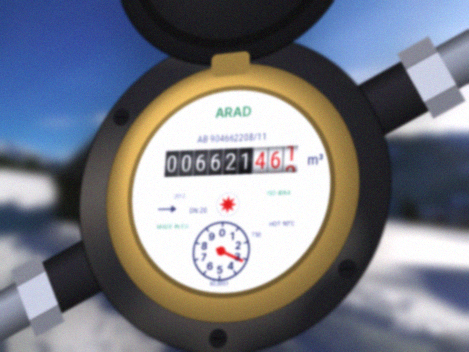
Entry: 6621.4613 m³
